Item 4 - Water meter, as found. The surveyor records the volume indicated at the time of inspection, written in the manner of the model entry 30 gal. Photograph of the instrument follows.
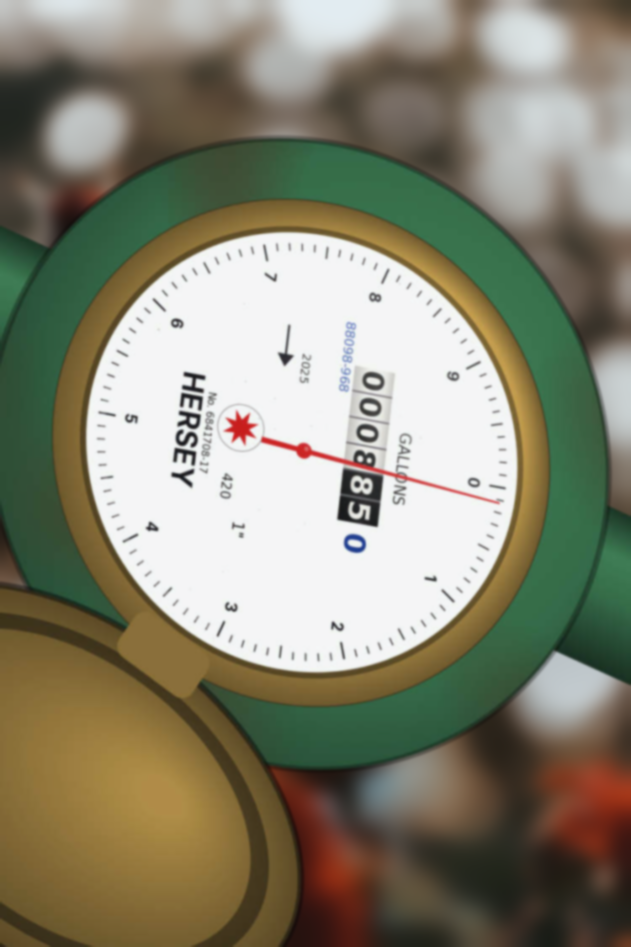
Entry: 8850.1 gal
